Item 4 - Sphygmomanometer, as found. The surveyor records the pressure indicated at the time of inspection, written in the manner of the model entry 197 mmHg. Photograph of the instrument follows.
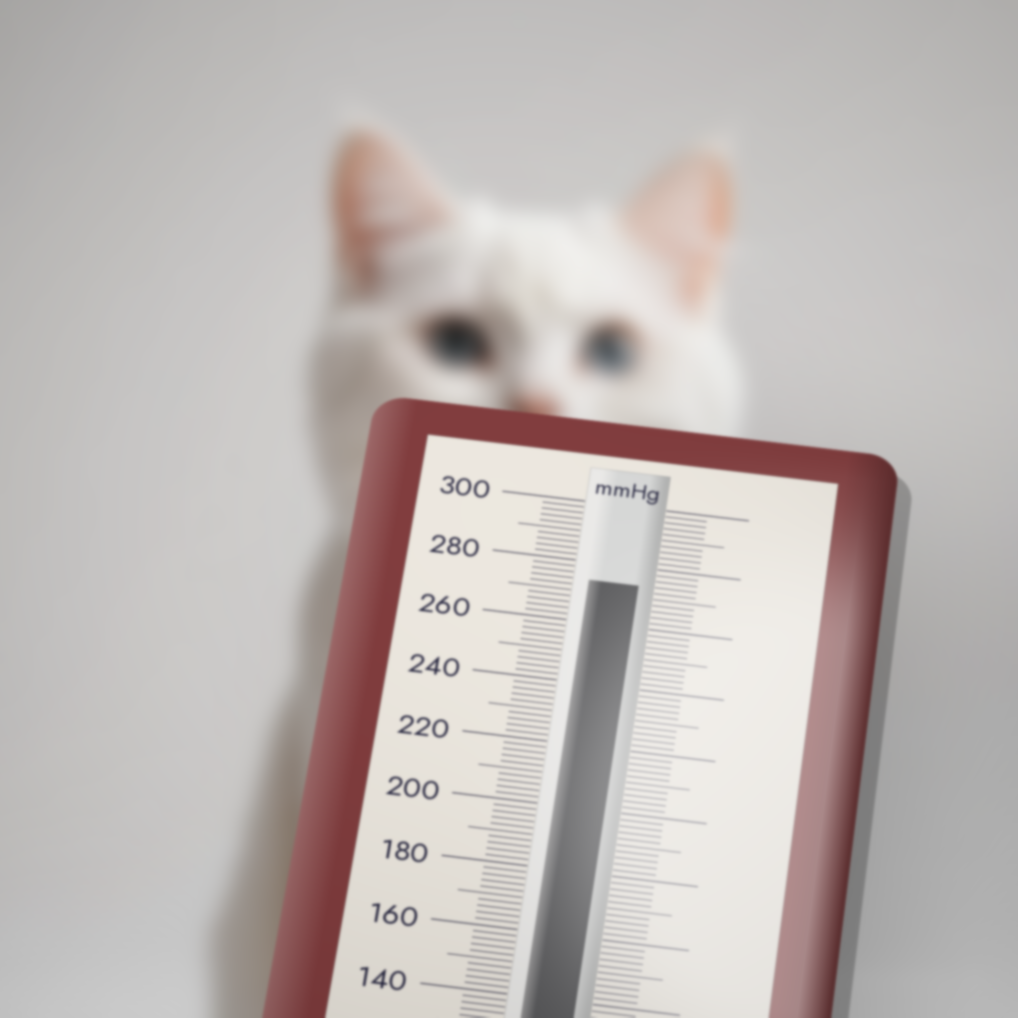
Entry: 274 mmHg
